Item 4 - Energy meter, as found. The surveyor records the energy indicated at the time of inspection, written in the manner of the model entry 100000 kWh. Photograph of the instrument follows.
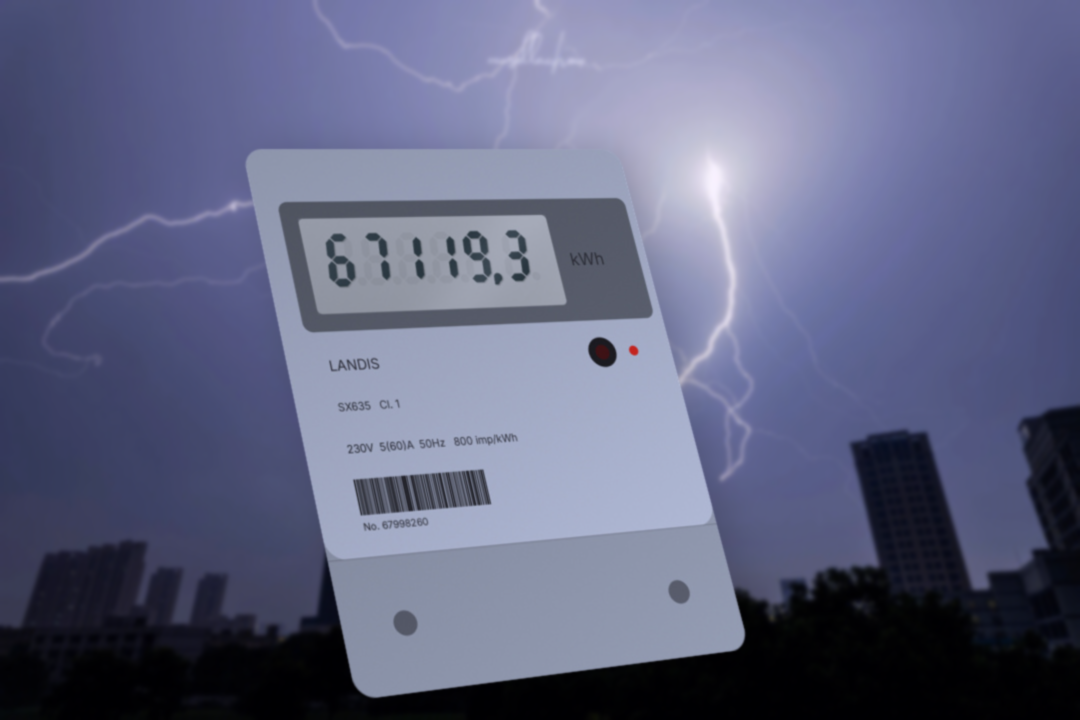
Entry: 67119.3 kWh
